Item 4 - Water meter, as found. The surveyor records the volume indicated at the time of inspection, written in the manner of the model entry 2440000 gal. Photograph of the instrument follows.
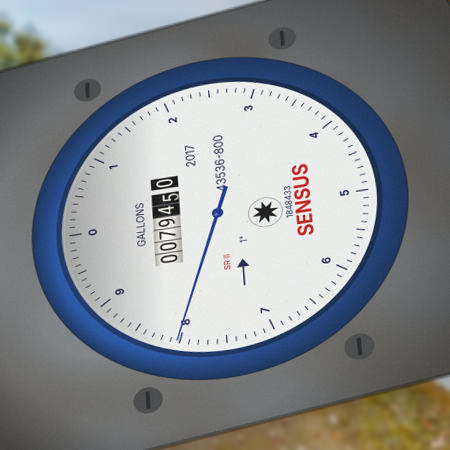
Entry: 79448.0 gal
